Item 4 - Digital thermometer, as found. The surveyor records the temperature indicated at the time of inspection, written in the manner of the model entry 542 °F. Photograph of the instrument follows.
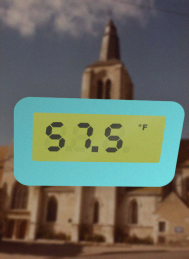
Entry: 57.5 °F
